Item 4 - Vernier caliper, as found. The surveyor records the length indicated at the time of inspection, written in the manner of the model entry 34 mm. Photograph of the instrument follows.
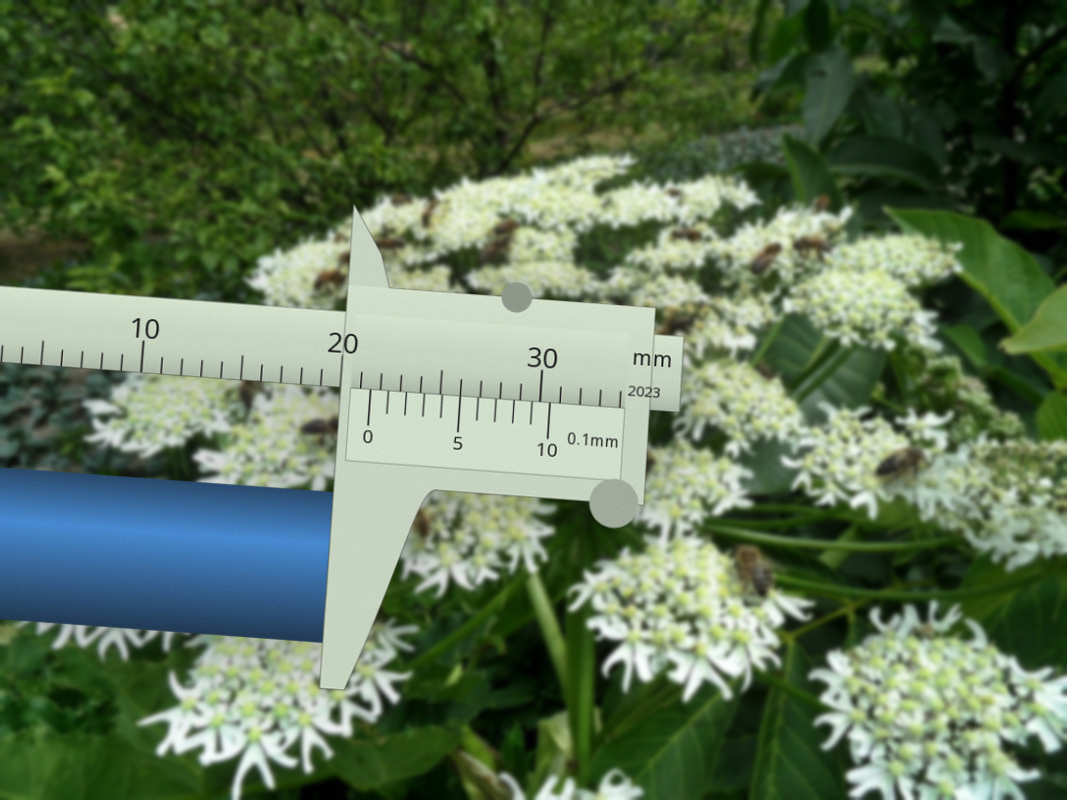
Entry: 21.5 mm
